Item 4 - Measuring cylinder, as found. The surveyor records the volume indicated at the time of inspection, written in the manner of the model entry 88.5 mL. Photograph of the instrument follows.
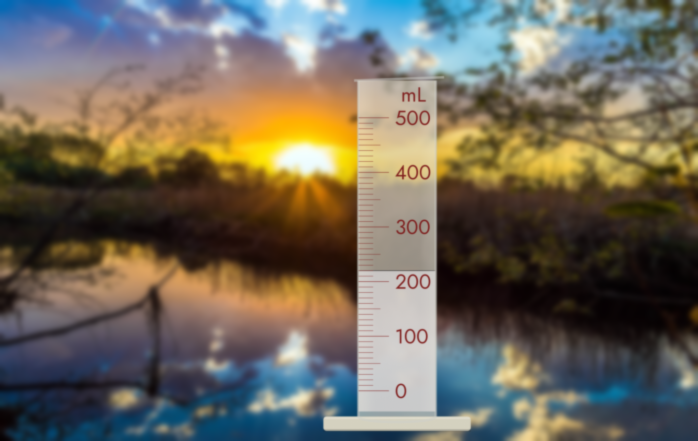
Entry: 220 mL
